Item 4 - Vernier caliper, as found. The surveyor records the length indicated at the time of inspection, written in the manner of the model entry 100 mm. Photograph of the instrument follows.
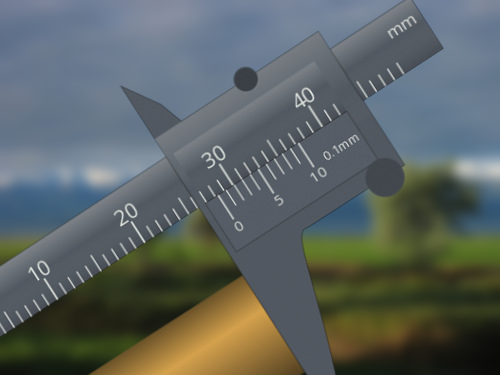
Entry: 28.3 mm
